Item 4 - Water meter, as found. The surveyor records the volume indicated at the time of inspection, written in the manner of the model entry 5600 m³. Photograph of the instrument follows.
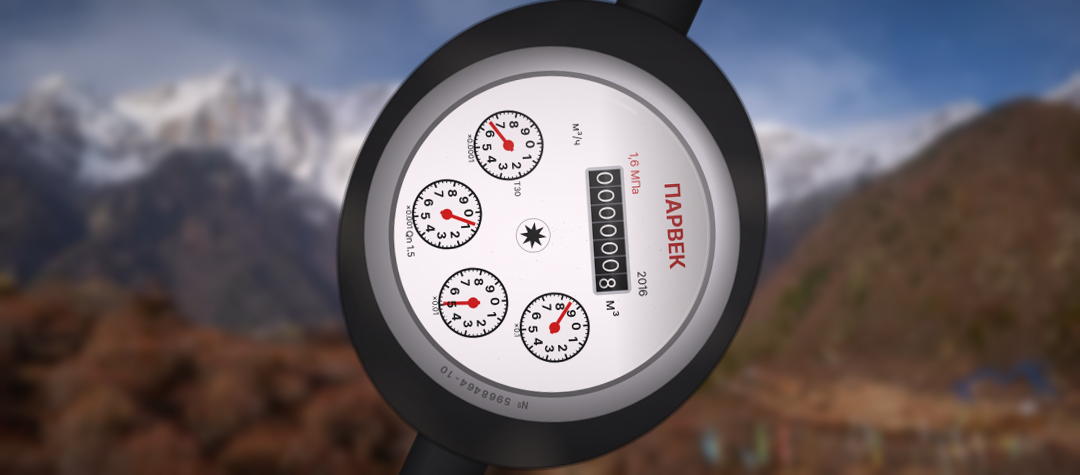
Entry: 7.8506 m³
